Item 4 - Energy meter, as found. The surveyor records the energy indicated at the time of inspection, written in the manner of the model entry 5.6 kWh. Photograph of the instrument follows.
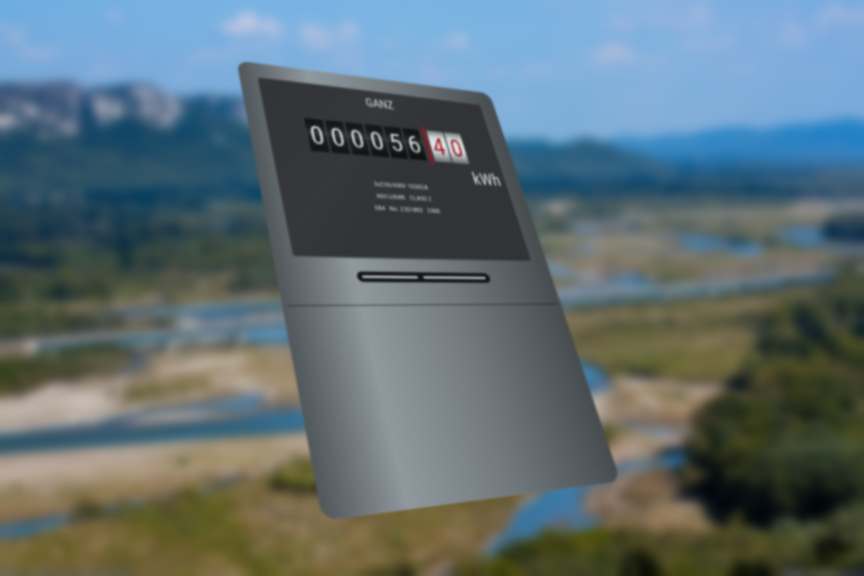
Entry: 56.40 kWh
